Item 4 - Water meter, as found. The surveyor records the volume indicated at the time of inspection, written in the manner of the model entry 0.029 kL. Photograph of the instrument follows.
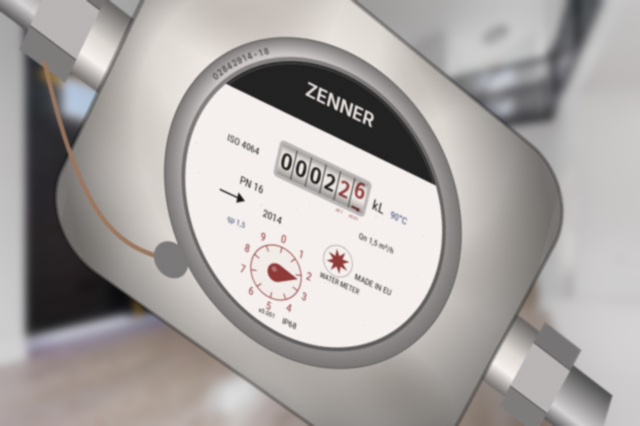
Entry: 2.262 kL
